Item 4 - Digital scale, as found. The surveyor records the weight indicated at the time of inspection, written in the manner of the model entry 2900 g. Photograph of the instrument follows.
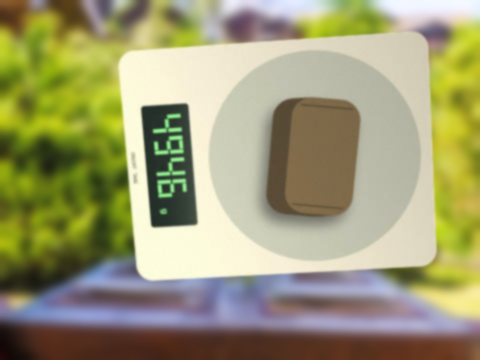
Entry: 4946 g
